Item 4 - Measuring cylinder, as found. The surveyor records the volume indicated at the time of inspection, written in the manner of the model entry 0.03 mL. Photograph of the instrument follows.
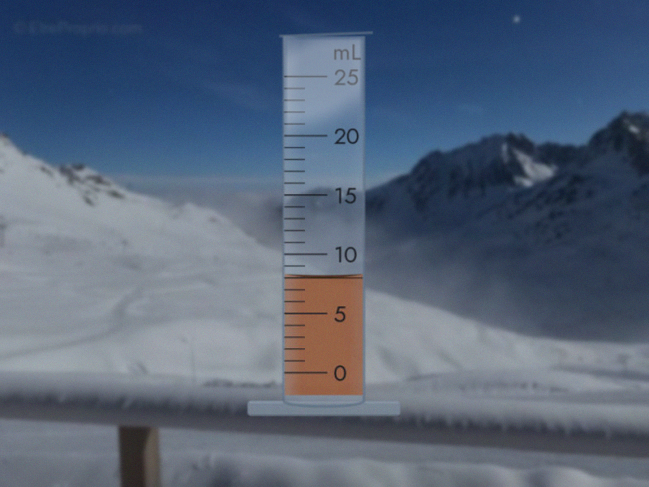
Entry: 8 mL
